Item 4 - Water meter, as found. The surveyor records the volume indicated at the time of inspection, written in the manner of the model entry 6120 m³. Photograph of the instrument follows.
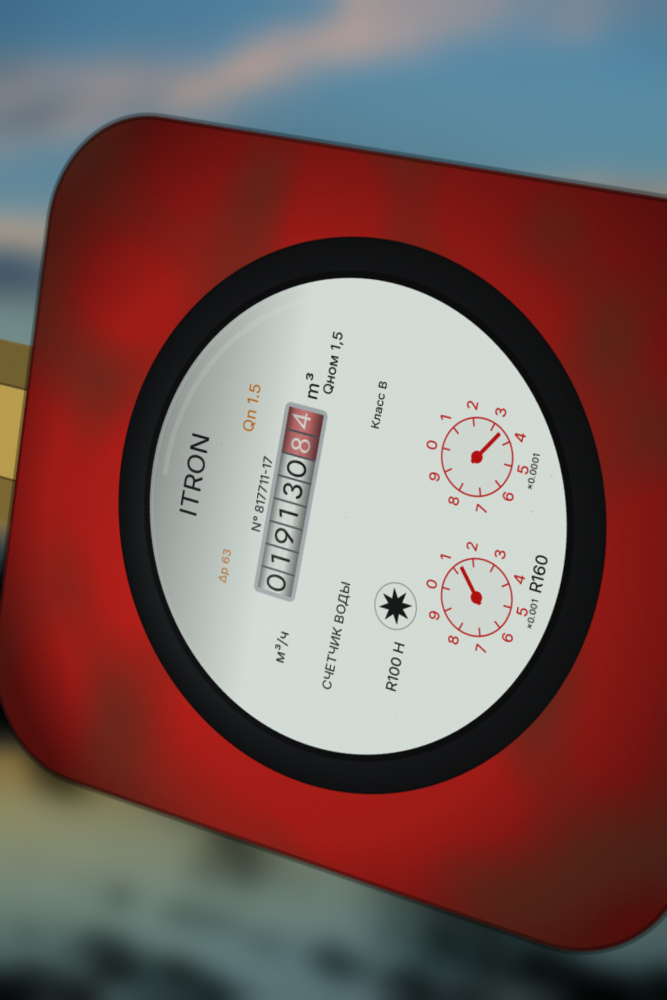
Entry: 19130.8413 m³
